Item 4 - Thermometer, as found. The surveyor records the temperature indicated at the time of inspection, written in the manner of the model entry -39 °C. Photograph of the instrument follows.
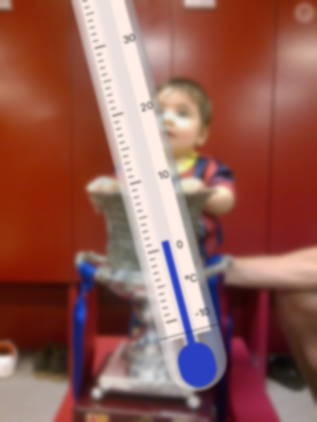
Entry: 1 °C
